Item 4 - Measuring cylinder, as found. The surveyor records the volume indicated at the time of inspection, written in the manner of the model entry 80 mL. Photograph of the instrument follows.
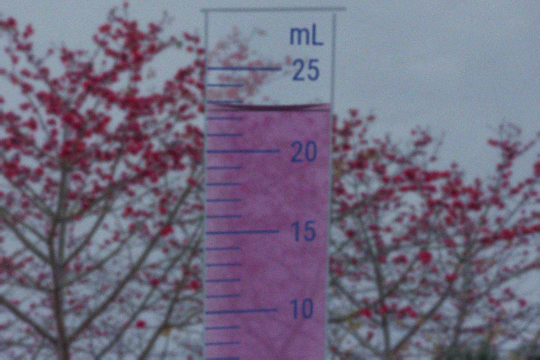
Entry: 22.5 mL
